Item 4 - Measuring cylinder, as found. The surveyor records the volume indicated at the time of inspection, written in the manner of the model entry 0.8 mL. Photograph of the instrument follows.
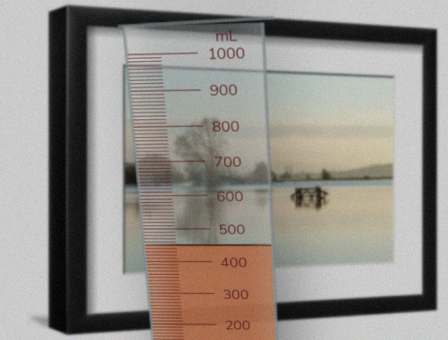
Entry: 450 mL
